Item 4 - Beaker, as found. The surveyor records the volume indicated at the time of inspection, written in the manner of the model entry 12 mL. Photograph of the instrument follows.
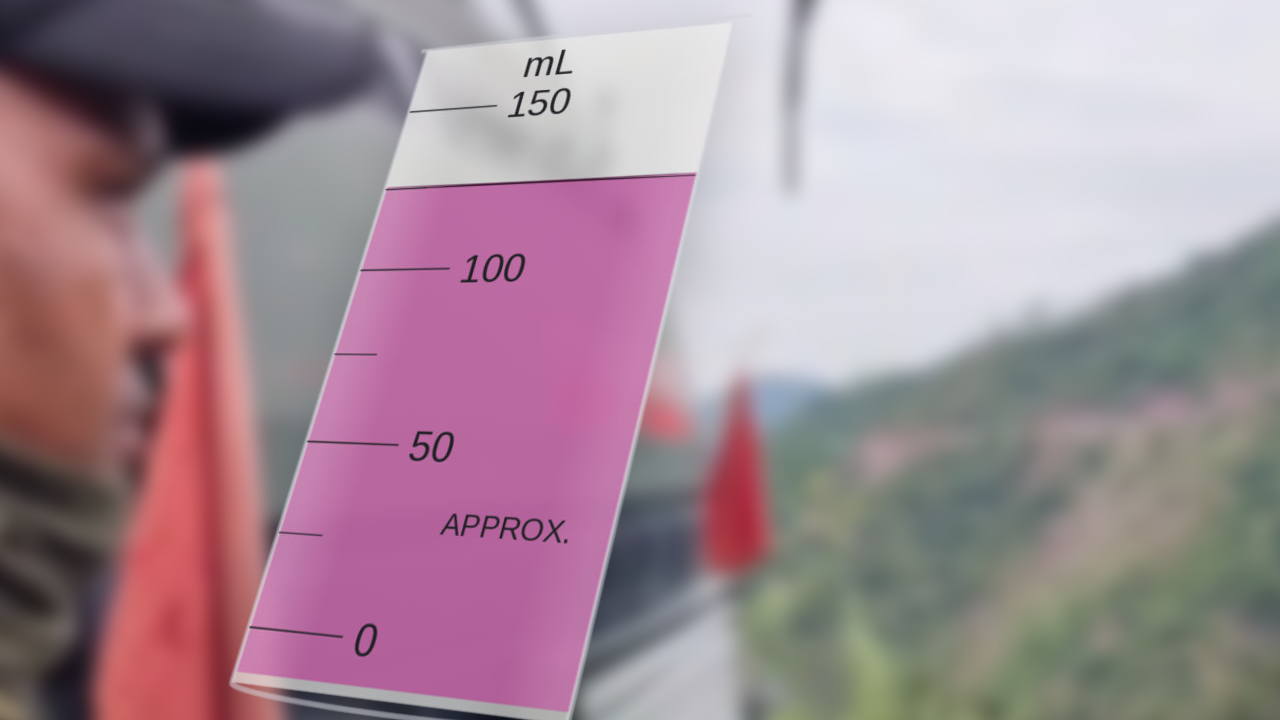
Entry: 125 mL
